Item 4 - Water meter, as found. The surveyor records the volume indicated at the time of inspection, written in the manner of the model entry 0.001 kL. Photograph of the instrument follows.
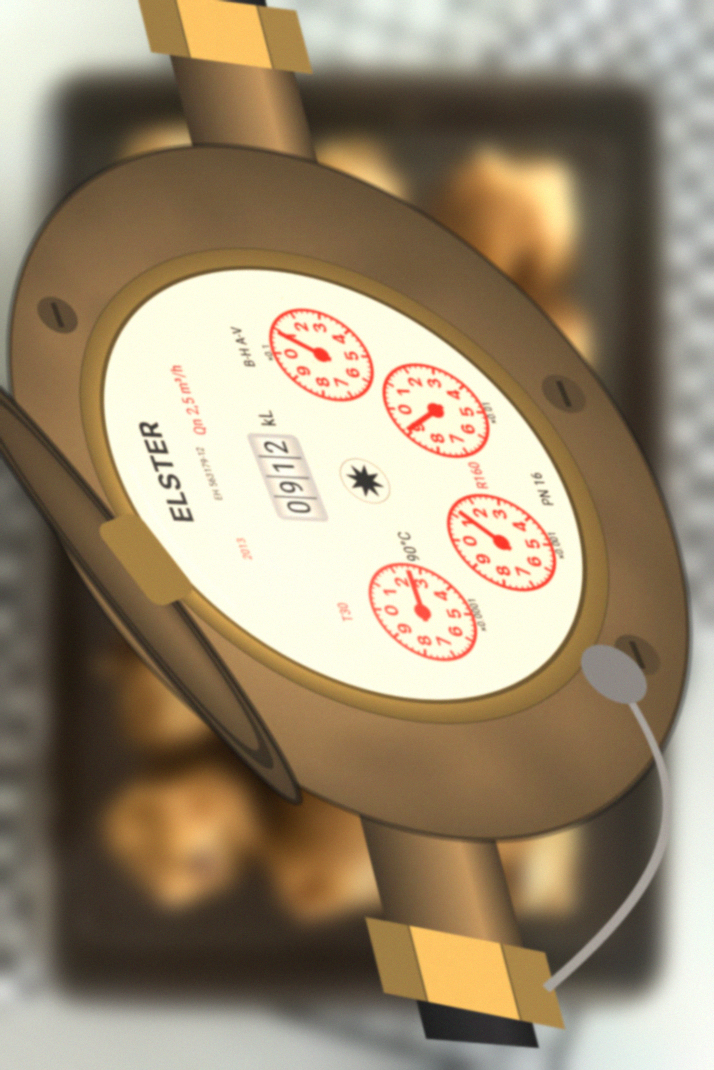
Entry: 912.0912 kL
